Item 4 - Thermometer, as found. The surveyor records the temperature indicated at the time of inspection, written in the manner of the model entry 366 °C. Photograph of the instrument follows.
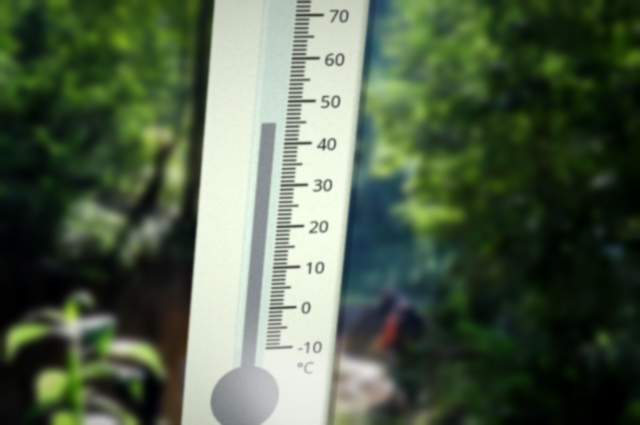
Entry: 45 °C
